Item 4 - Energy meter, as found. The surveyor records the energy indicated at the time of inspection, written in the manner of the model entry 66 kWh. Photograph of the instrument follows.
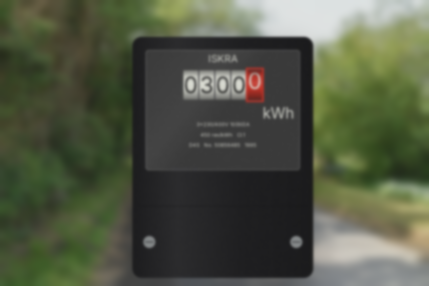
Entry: 300.0 kWh
